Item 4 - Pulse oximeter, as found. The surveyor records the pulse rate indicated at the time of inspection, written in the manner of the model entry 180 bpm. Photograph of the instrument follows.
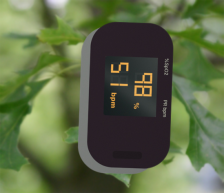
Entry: 51 bpm
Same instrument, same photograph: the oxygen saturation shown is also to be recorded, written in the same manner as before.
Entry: 98 %
